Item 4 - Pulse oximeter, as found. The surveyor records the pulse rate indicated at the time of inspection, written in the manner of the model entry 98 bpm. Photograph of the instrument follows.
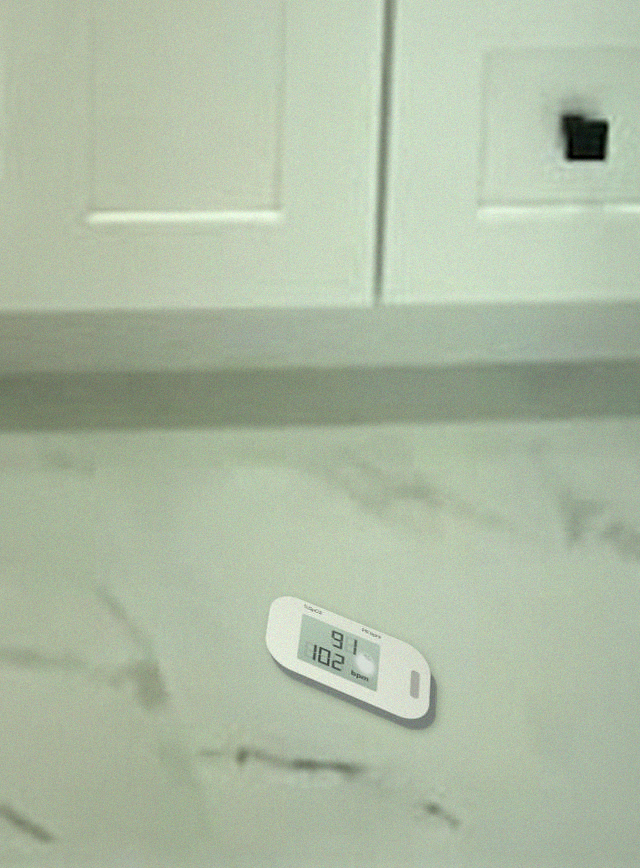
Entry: 102 bpm
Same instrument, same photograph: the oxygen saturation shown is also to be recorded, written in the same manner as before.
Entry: 91 %
